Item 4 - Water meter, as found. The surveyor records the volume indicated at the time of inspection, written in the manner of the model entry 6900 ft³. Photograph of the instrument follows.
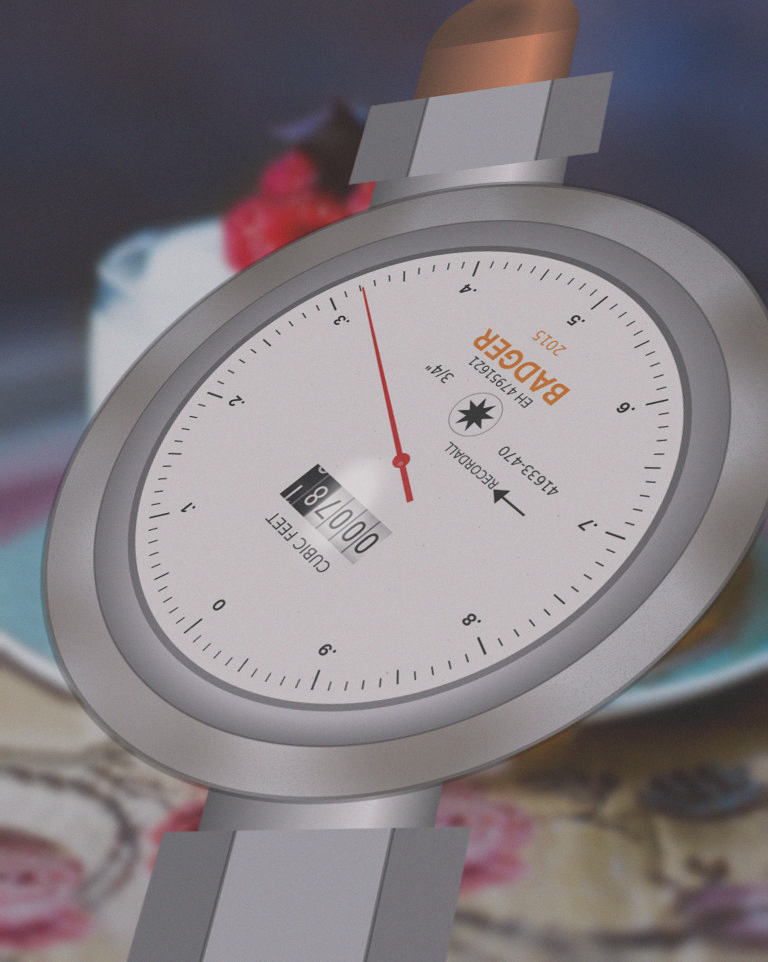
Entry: 781.32 ft³
